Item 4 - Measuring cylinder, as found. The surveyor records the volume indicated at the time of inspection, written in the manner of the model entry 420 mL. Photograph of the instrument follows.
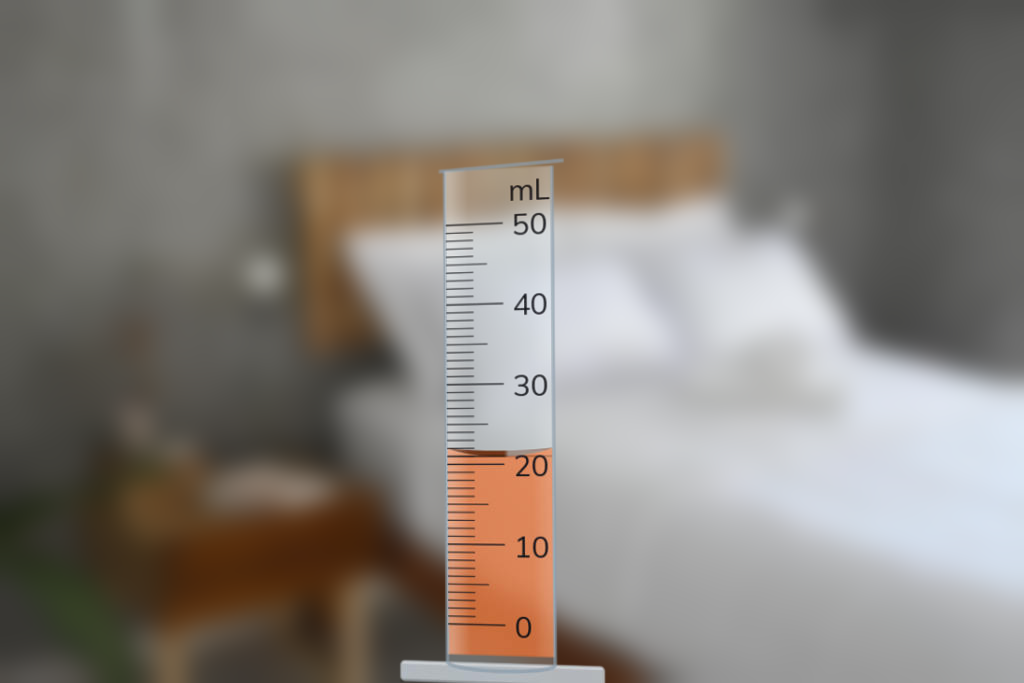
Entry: 21 mL
